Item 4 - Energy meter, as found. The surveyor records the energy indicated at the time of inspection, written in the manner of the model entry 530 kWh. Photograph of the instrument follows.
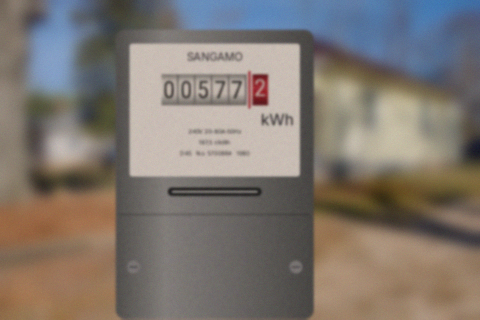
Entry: 577.2 kWh
